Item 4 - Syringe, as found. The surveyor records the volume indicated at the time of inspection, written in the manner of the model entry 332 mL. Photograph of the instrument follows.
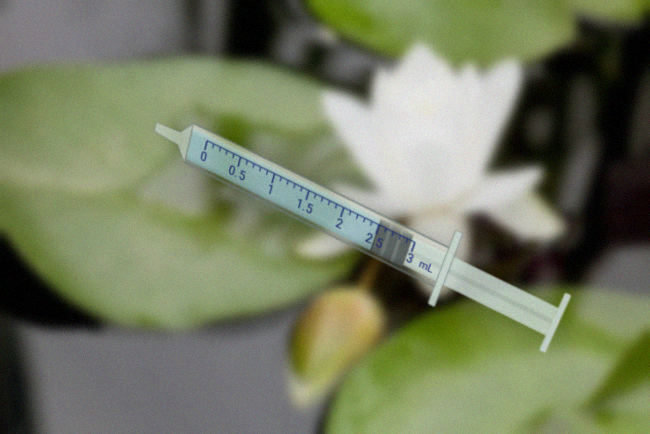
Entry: 2.5 mL
